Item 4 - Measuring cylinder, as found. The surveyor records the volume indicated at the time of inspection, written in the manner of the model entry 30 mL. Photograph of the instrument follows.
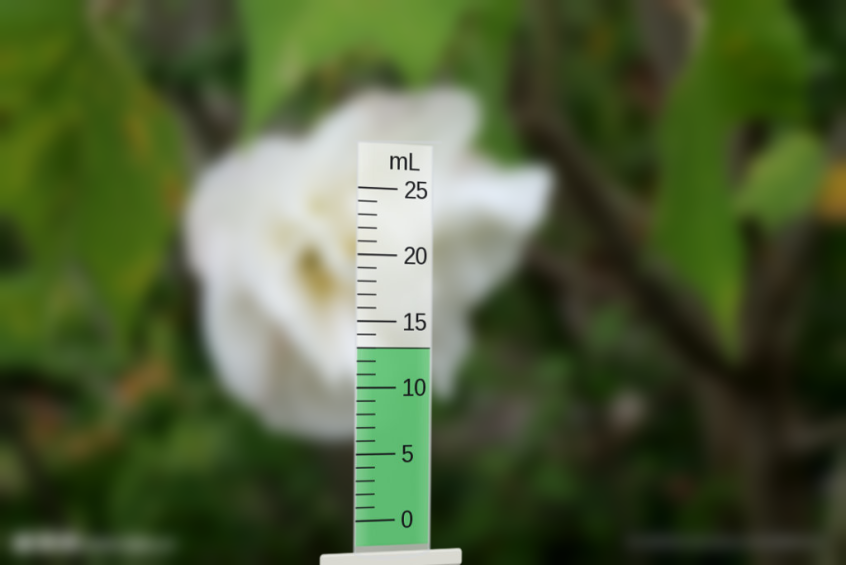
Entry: 13 mL
